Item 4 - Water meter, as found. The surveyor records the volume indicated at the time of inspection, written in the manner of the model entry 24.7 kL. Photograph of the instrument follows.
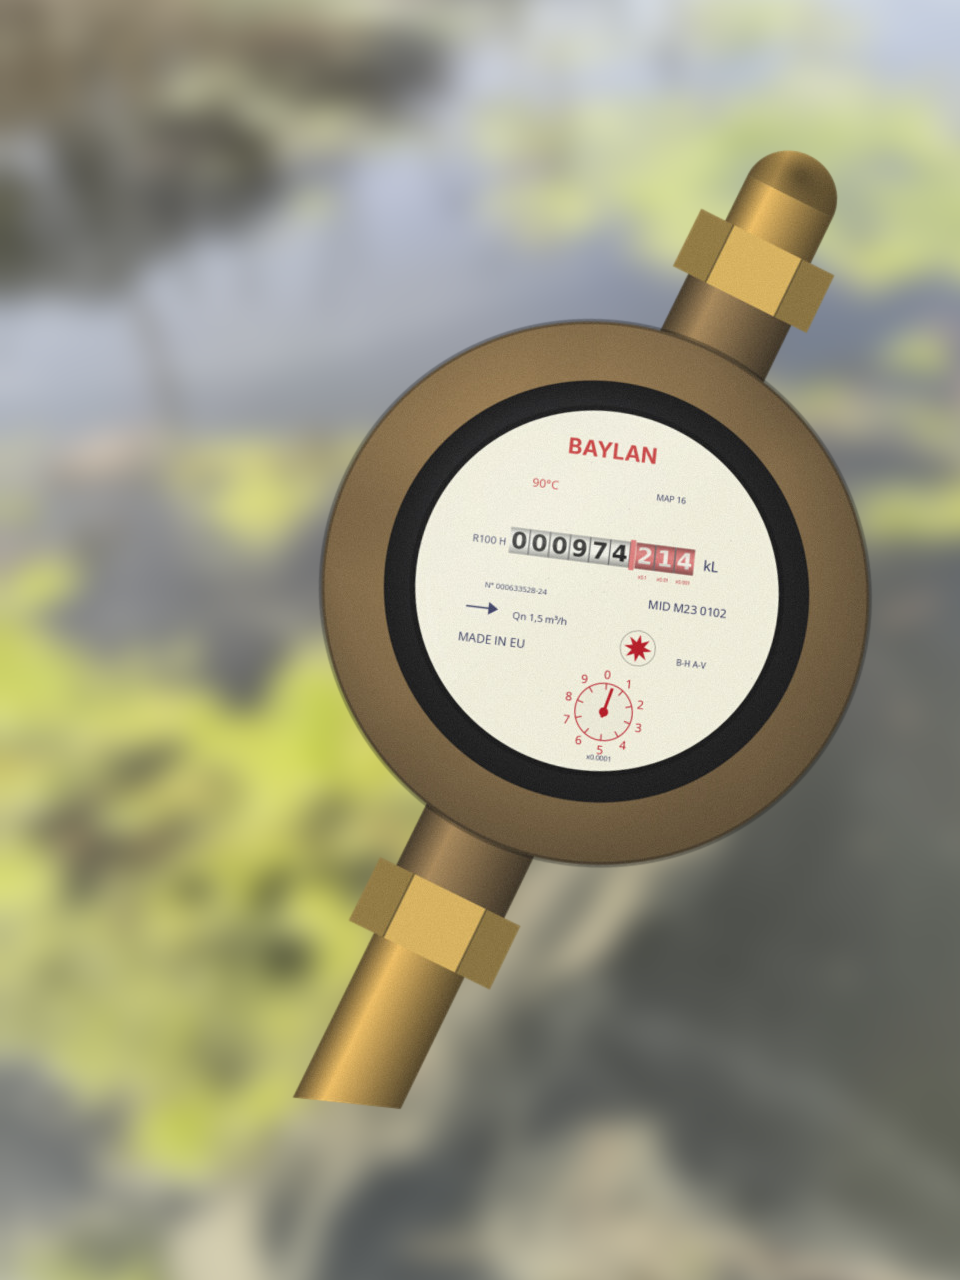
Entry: 974.2140 kL
